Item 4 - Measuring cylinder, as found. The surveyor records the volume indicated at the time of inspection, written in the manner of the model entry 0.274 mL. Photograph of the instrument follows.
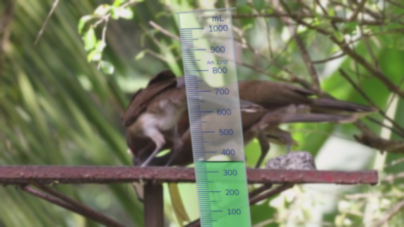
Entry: 350 mL
